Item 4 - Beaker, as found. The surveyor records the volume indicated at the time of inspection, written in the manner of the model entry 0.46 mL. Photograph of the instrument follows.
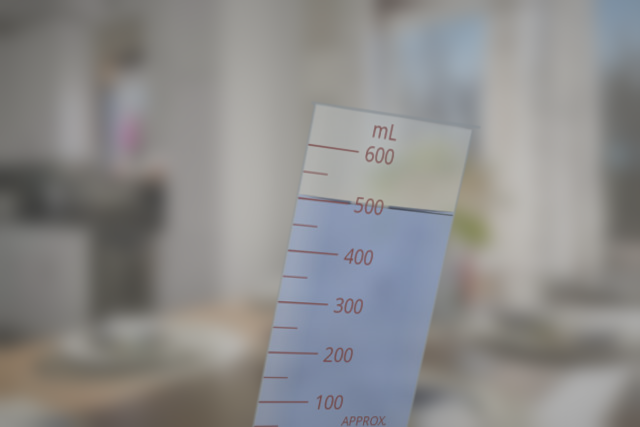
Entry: 500 mL
